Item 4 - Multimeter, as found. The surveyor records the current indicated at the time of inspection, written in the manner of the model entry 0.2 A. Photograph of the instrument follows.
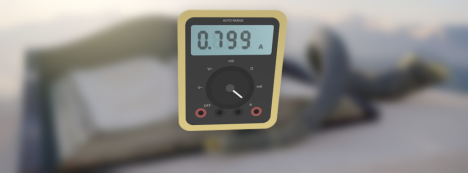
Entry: 0.799 A
